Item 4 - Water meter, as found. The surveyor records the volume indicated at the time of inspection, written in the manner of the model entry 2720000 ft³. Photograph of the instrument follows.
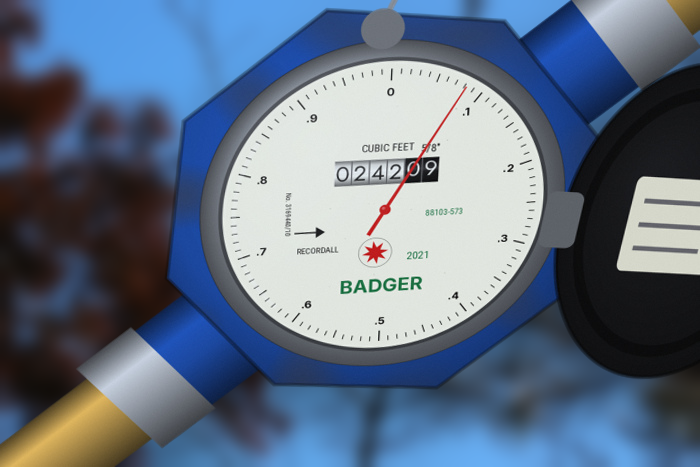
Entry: 24209.08 ft³
